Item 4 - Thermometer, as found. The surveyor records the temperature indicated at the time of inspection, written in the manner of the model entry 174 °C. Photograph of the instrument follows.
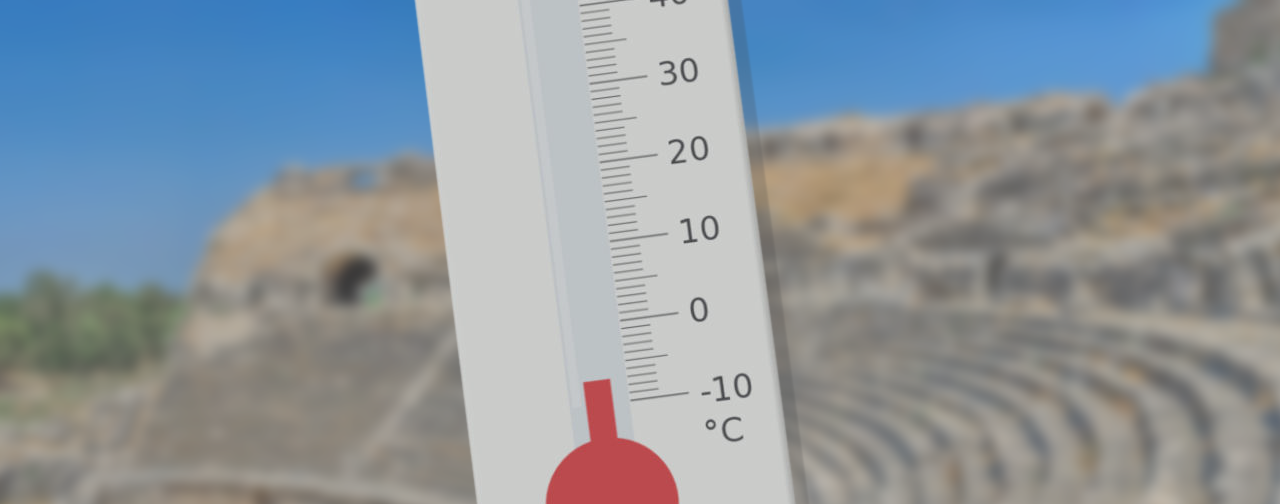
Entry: -7 °C
